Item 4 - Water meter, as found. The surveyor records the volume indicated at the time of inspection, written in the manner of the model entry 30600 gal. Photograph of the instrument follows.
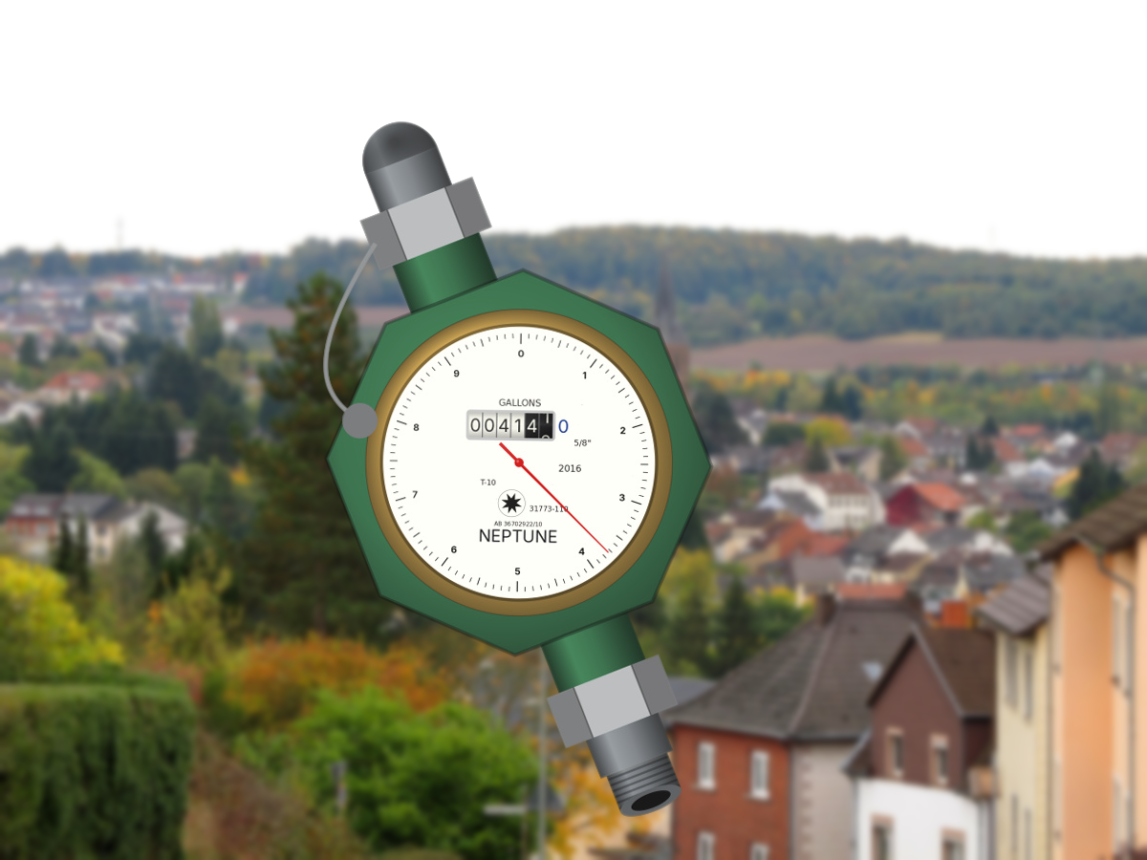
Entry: 41413.7 gal
